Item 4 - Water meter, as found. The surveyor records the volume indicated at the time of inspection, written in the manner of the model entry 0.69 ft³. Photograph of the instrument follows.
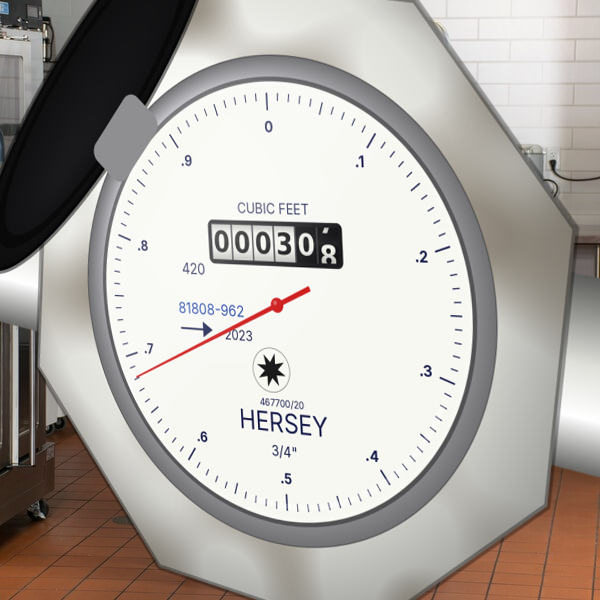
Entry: 307.68 ft³
